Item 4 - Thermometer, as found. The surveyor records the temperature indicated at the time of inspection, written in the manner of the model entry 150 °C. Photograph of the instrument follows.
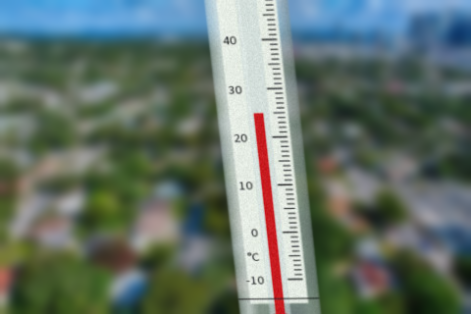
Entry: 25 °C
